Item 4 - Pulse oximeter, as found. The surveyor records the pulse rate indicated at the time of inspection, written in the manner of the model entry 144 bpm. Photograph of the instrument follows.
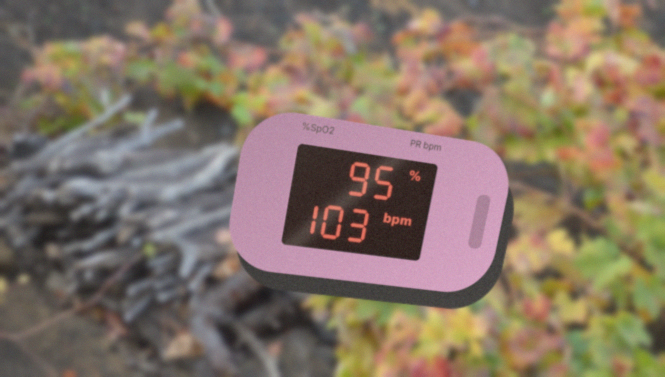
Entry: 103 bpm
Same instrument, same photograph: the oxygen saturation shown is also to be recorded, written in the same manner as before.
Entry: 95 %
